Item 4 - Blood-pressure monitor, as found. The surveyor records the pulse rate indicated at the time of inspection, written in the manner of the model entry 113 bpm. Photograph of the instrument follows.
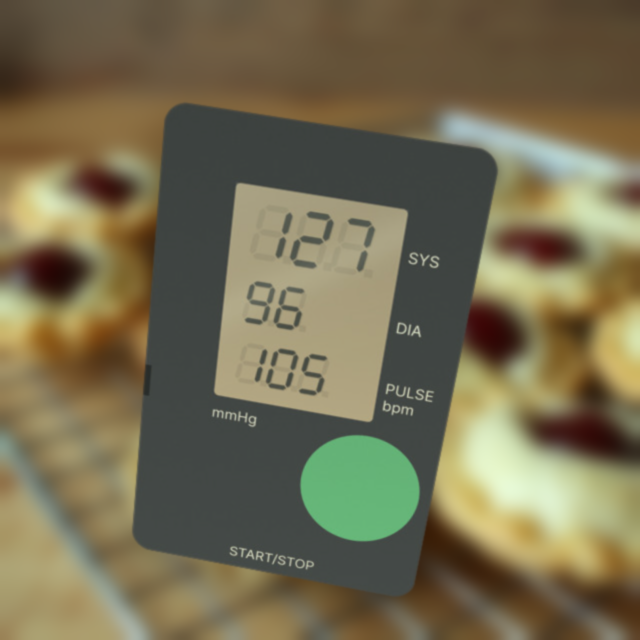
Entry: 105 bpm
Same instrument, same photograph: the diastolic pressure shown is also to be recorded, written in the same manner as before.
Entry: 96 mmHg
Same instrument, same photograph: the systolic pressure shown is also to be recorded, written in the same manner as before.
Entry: 127 mmHg
